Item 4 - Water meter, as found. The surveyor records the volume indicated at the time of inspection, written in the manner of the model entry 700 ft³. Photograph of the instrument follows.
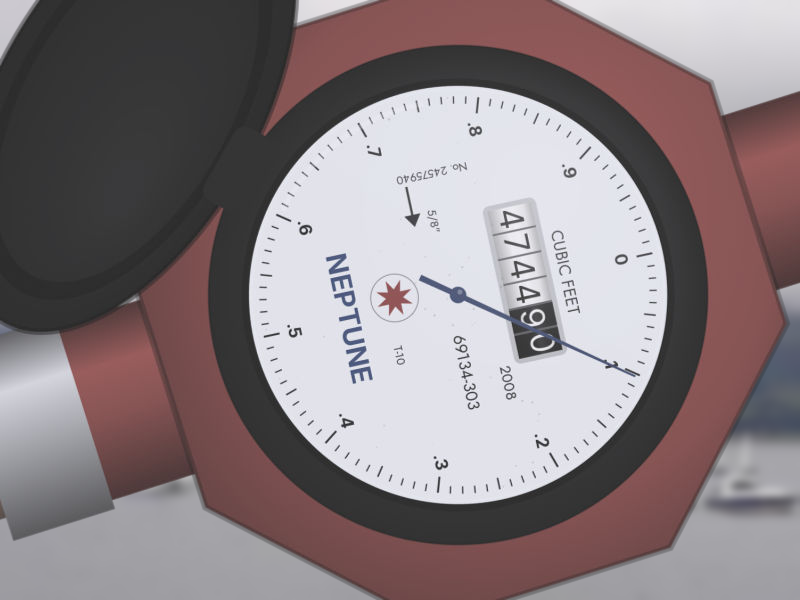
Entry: 474490.10 ft³
